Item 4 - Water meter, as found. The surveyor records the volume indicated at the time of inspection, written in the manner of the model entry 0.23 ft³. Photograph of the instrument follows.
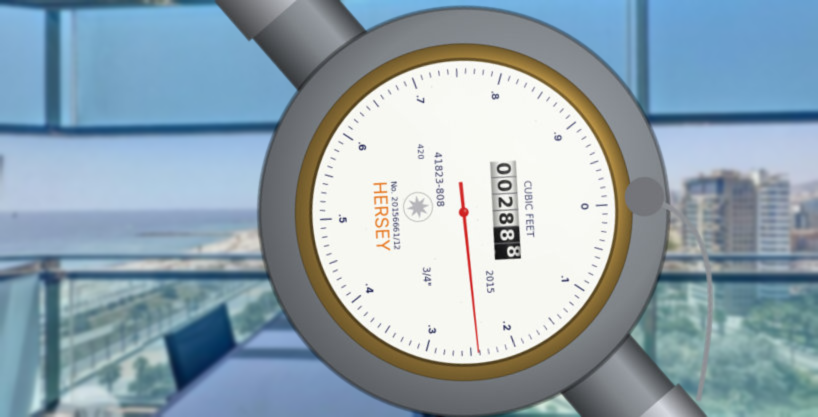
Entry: 2888.24 ft³
